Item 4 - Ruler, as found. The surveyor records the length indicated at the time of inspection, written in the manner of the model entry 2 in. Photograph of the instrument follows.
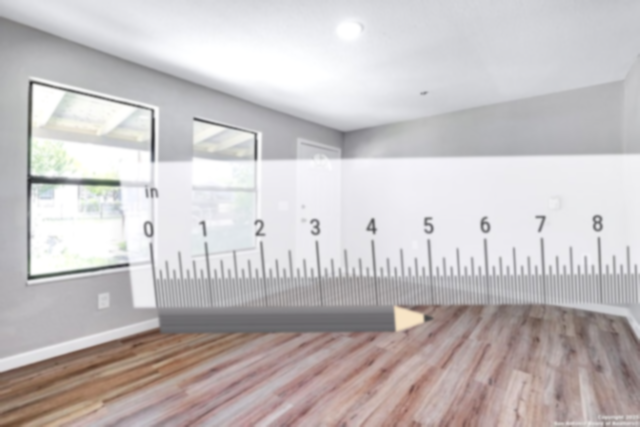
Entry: 5 in
